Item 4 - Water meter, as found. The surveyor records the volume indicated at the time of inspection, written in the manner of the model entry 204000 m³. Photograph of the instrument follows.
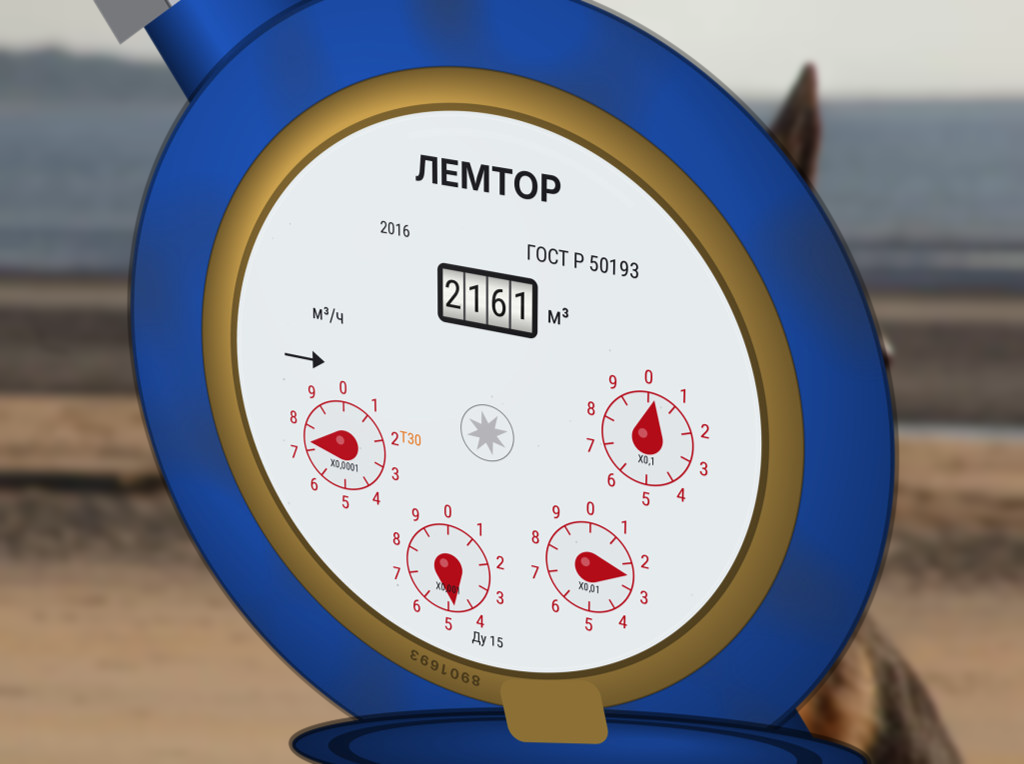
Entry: 2161.0247 m³
